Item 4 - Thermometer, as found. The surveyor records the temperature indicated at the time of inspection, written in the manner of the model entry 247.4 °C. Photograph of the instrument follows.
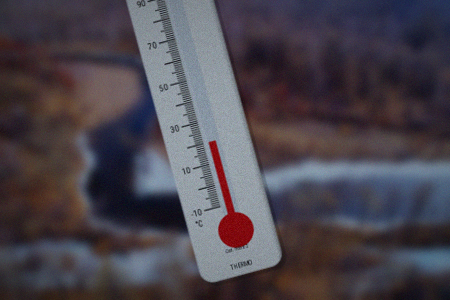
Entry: 20 °C
